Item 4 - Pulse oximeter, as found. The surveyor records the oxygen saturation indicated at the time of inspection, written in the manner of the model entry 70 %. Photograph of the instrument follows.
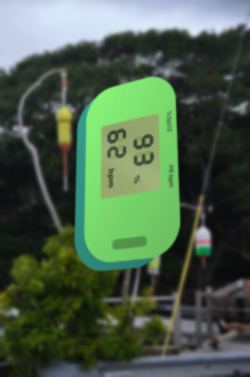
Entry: 93 %
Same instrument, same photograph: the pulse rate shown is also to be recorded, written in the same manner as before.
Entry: 62 bpm
